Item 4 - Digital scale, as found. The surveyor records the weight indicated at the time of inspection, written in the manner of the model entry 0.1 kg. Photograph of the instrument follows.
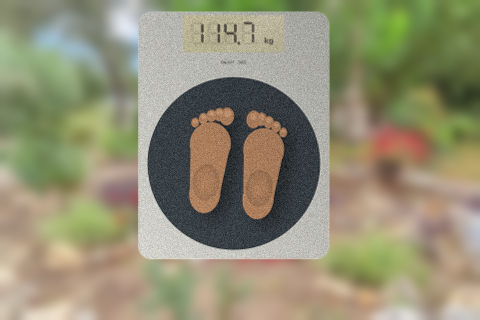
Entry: 114.7 kg
